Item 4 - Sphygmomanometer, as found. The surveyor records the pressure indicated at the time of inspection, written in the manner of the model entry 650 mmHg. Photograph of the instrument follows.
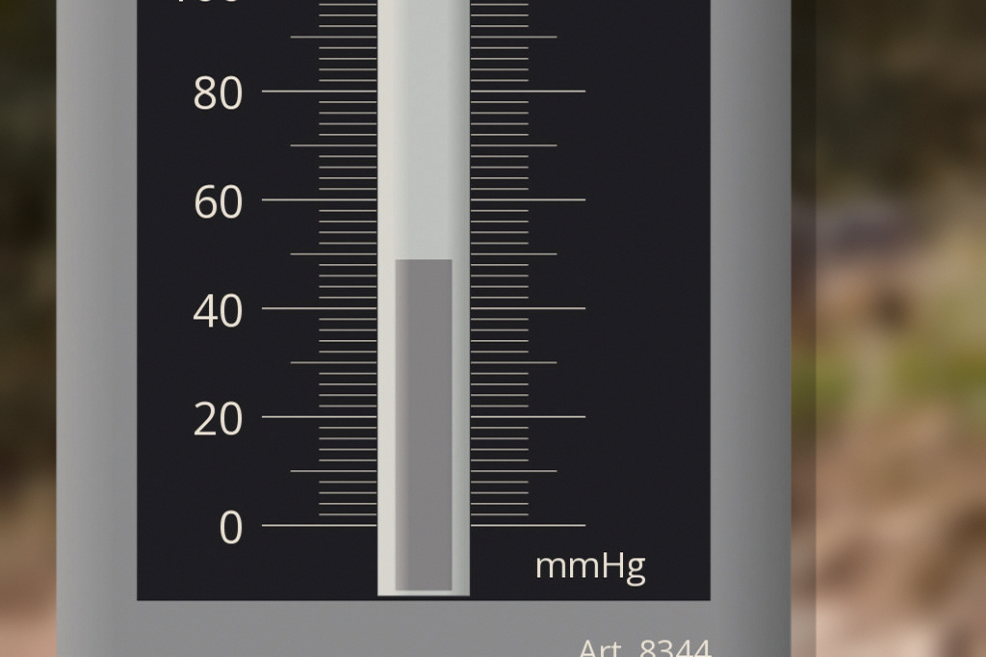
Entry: 49 mmHg
